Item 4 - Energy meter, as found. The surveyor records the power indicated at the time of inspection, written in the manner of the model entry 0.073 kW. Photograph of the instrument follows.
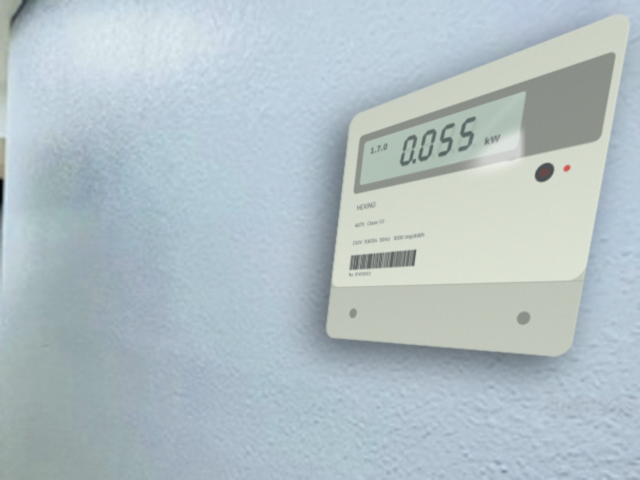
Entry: 0.055 kW
